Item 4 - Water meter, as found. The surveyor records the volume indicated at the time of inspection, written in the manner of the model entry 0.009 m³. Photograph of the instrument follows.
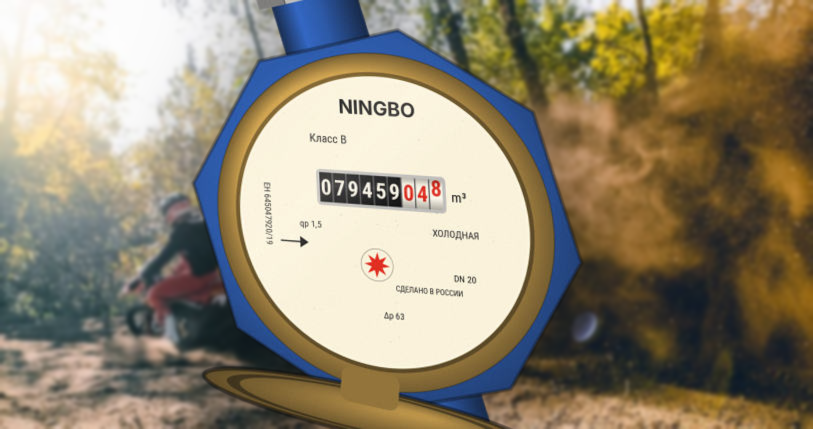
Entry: 79459.048 m³
